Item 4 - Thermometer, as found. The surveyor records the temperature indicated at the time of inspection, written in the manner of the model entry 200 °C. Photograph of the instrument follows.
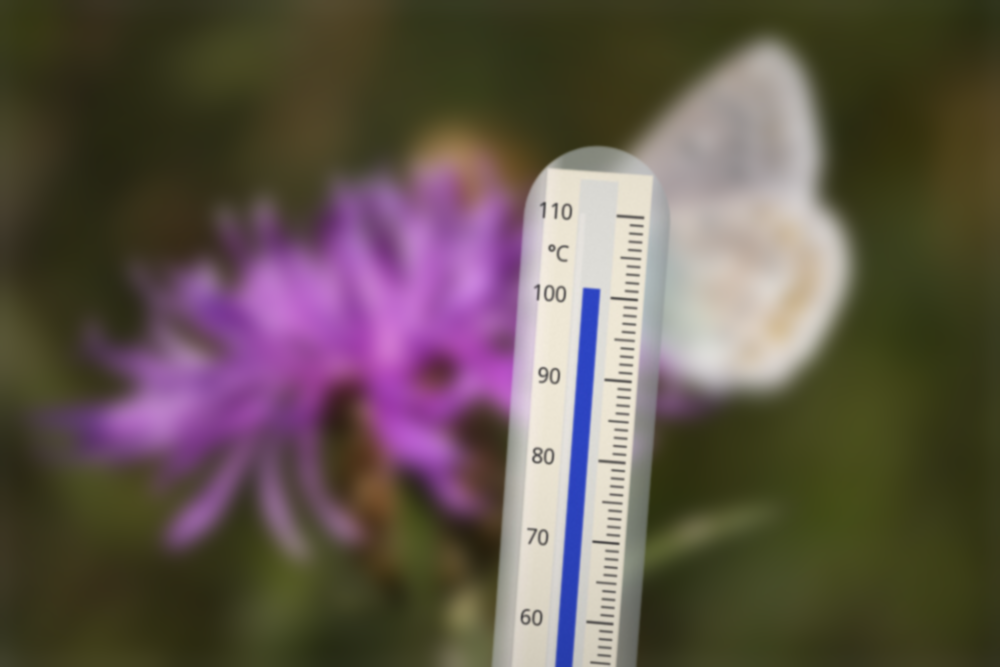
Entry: 101 °C
